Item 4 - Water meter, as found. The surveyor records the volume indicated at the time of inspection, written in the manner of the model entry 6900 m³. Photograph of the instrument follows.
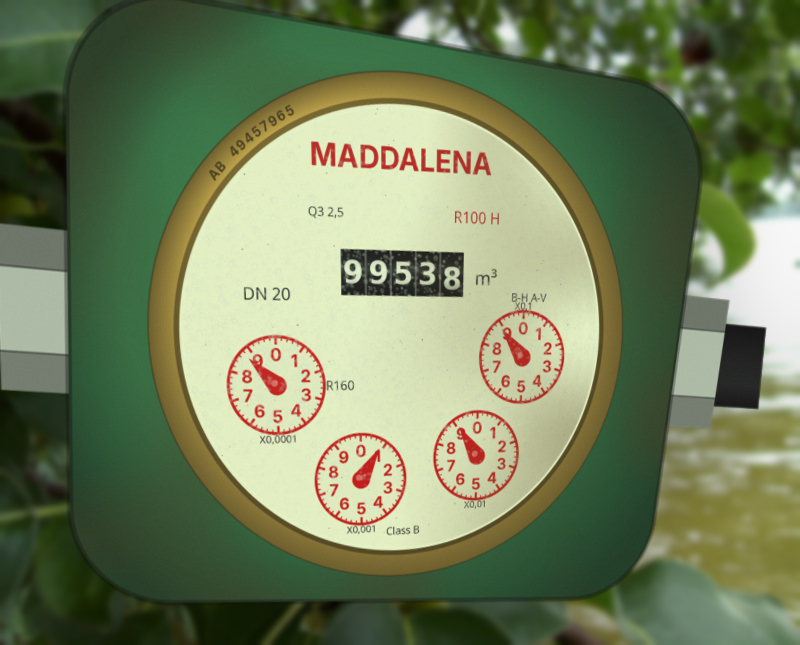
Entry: 99537.8908 m³
